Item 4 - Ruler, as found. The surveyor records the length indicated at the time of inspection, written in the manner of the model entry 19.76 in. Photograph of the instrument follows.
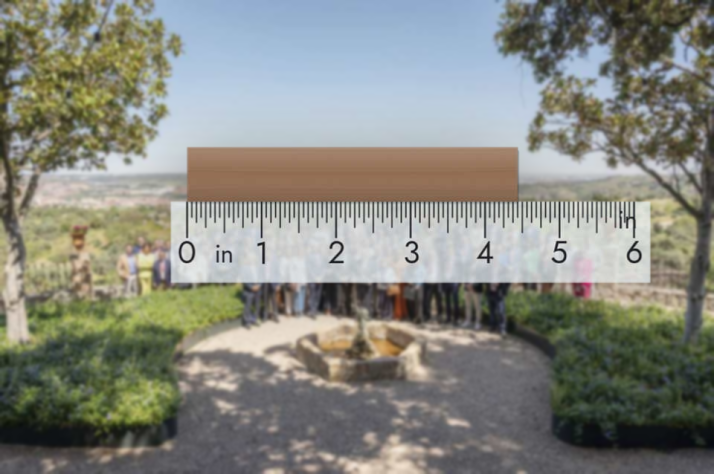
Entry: 4.4375 in
